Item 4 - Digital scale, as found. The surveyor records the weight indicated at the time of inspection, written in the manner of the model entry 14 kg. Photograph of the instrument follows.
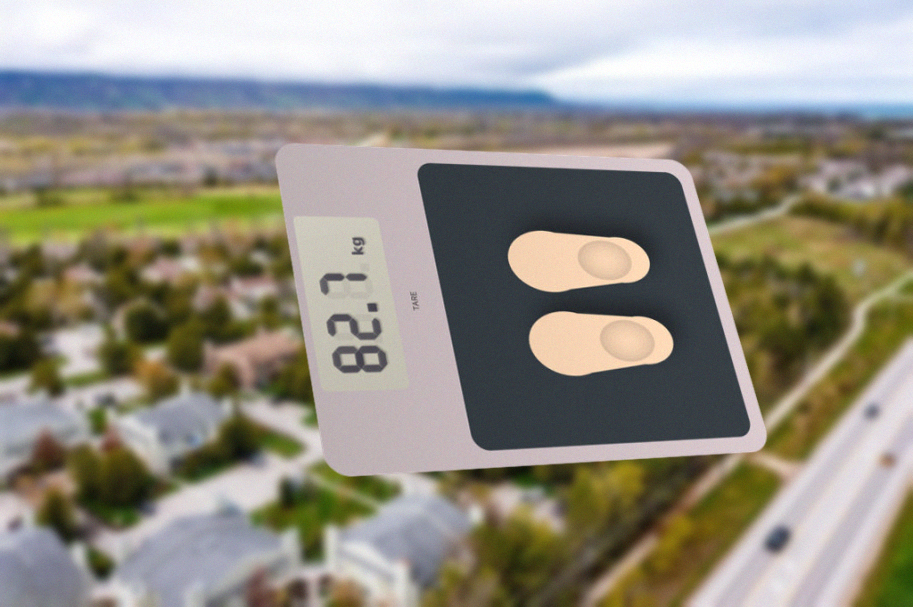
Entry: 82.7 kg
